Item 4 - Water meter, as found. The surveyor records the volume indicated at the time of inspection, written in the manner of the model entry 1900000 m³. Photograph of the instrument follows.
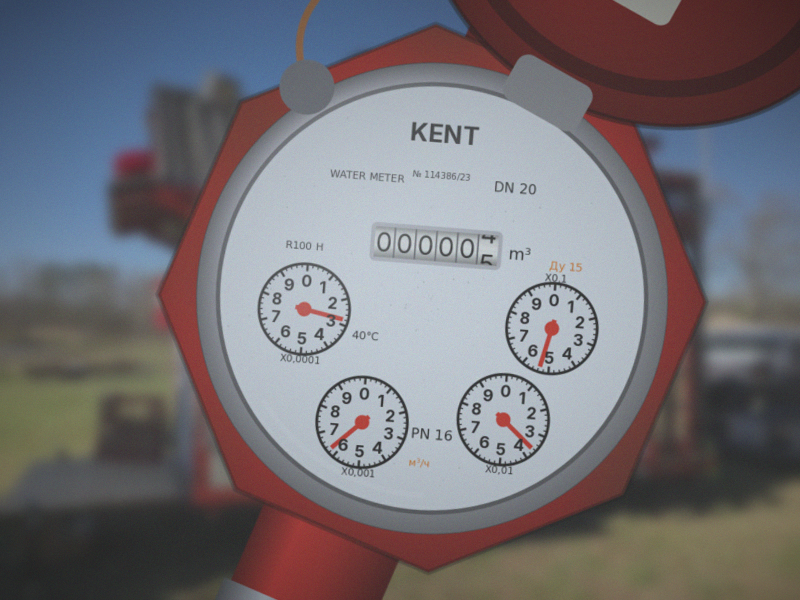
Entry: 4.5362 m³
